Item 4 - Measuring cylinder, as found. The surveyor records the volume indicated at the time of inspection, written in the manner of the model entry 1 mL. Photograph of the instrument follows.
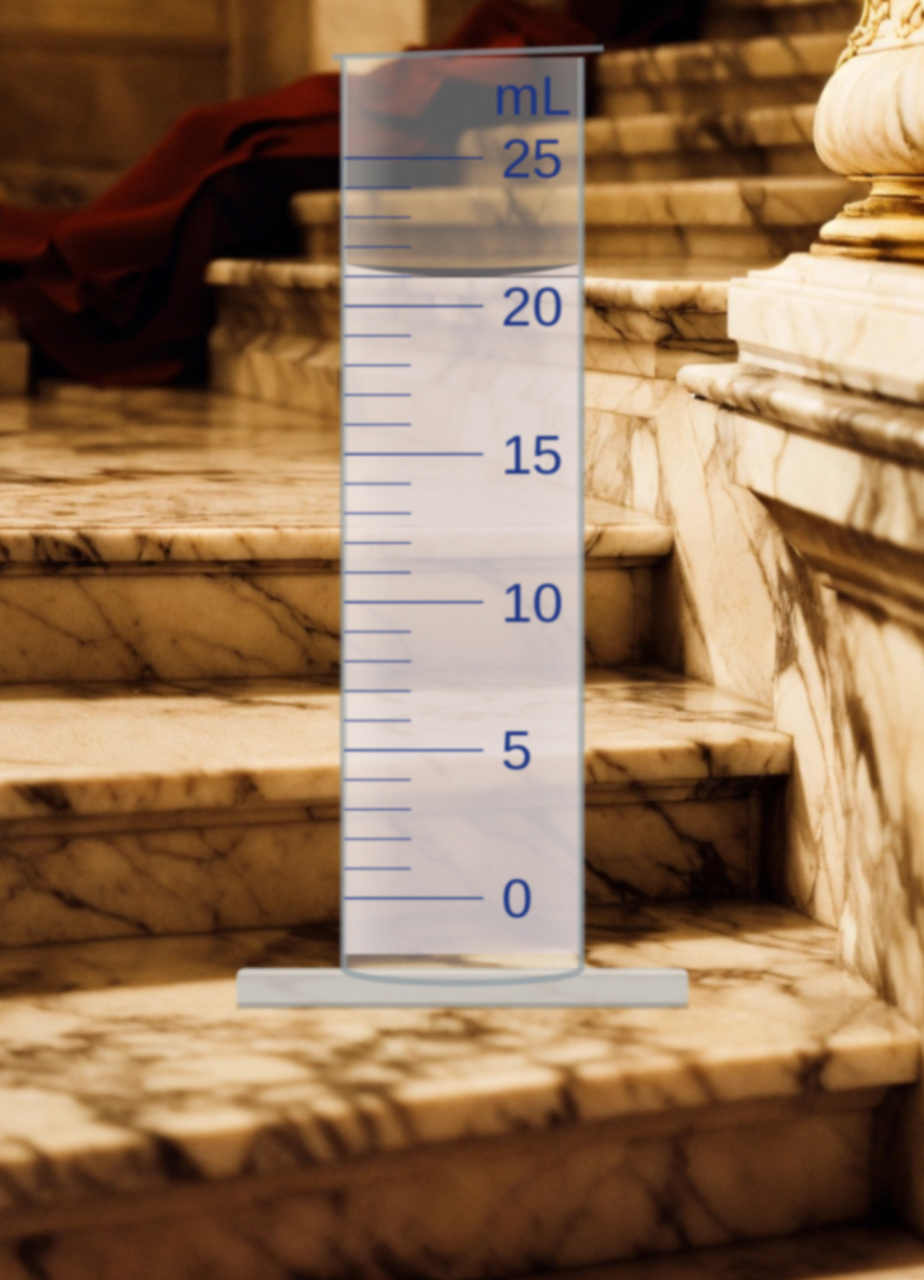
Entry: 21 mL
